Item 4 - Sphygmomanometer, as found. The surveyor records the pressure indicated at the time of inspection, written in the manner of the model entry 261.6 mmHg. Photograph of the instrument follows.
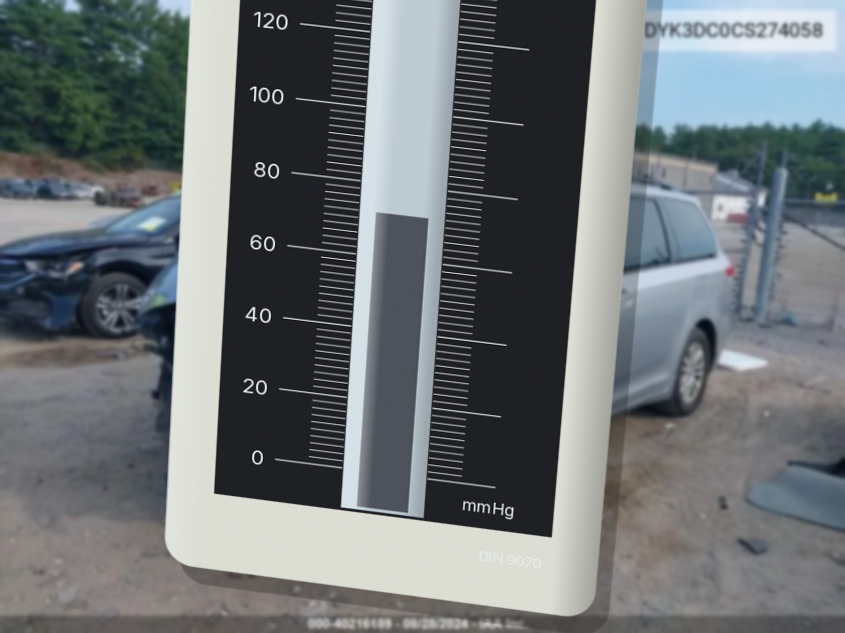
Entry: 72 mmHg
